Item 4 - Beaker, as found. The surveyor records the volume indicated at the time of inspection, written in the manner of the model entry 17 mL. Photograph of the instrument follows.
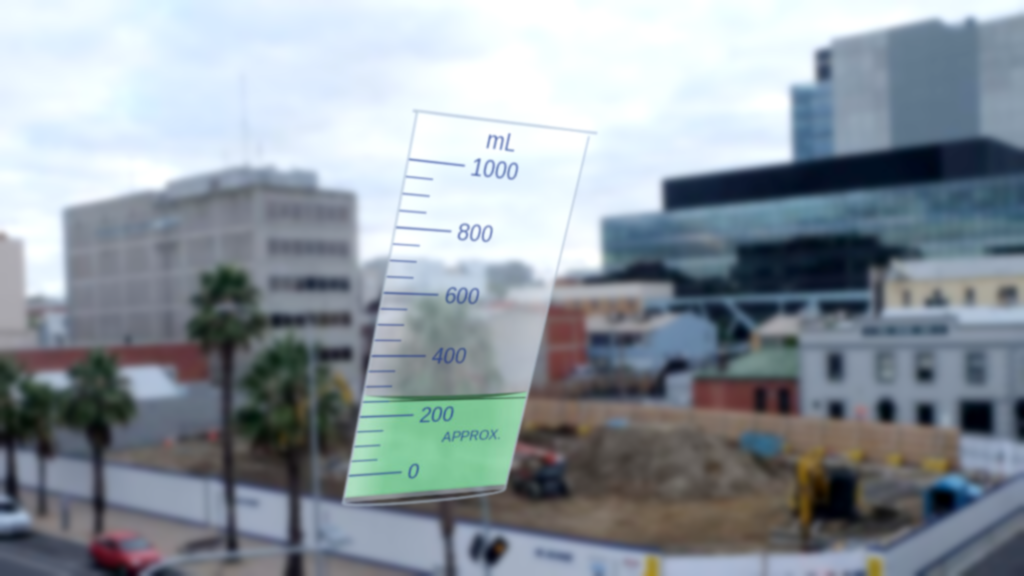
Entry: 250 mL
